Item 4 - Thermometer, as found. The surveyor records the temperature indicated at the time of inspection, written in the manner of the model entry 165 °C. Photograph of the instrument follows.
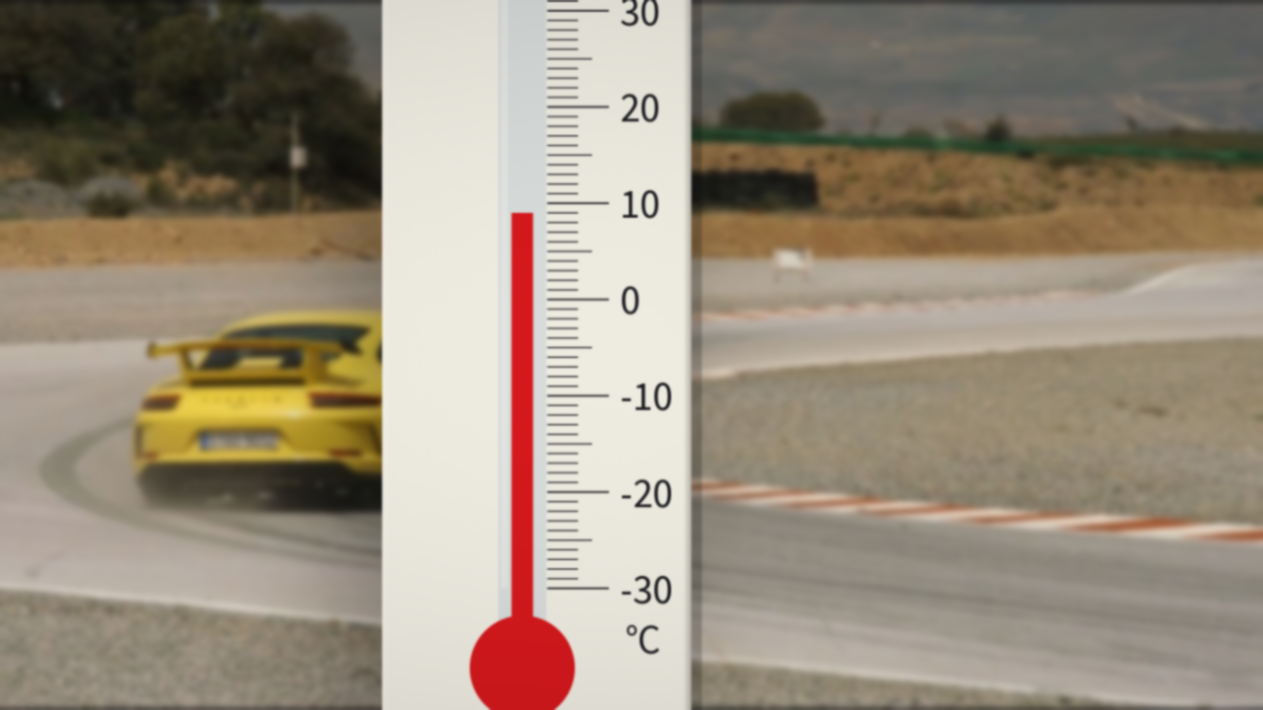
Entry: 9 °C
